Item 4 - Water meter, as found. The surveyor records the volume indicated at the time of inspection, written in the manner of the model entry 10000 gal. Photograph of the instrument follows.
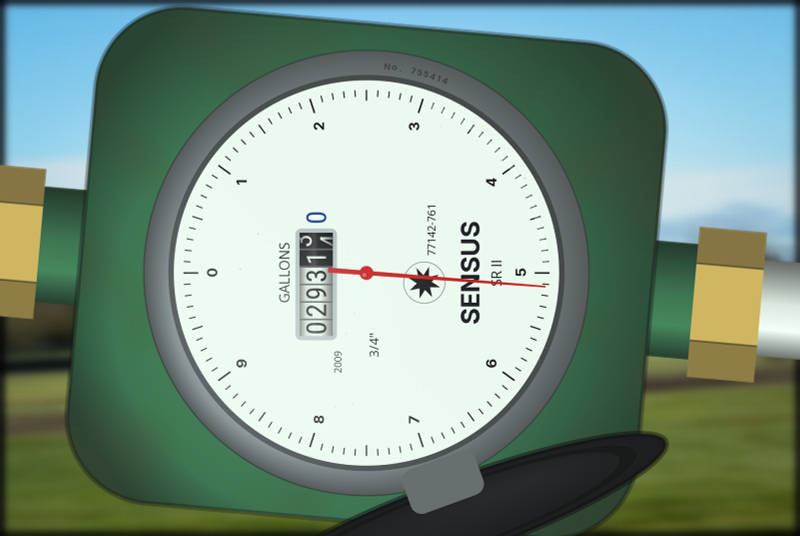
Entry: 293135.1 gal
